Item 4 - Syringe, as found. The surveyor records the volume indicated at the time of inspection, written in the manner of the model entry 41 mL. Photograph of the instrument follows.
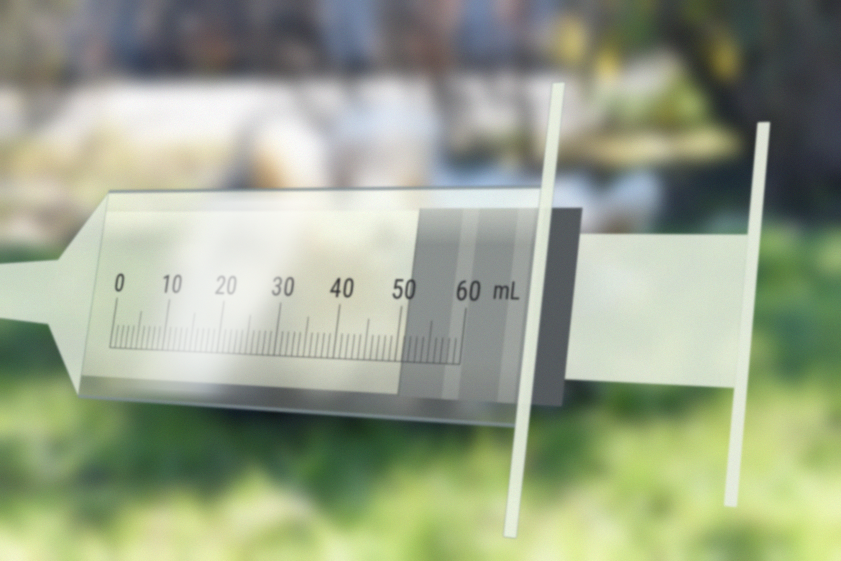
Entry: 51 mL
